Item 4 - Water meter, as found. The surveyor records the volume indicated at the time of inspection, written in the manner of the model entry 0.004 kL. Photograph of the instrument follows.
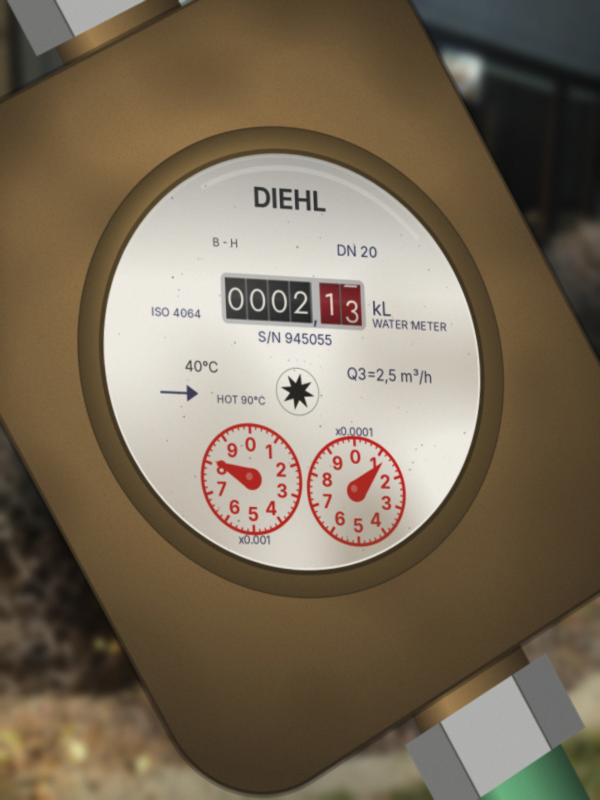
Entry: 2.1281 kL
